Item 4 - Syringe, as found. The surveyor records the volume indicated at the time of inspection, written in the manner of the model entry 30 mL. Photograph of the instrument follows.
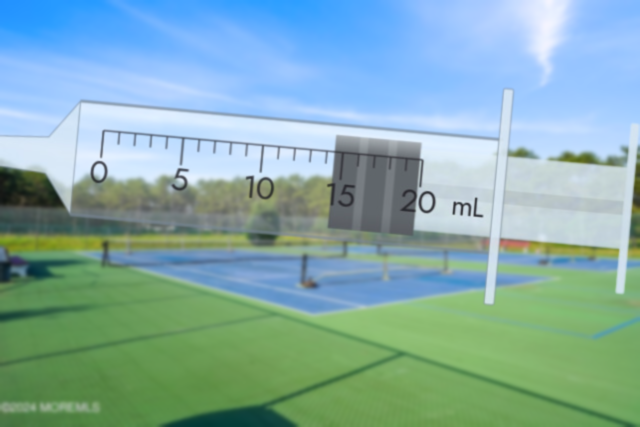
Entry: 14.5 mL
